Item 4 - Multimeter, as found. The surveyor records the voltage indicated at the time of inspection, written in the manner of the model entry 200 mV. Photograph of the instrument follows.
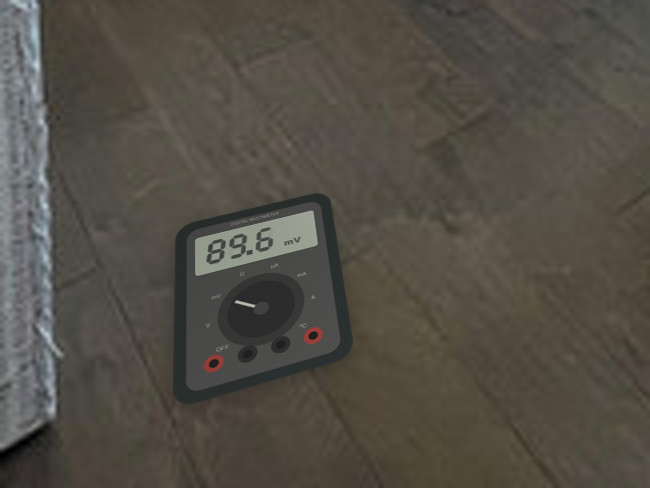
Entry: 89.6 mV
